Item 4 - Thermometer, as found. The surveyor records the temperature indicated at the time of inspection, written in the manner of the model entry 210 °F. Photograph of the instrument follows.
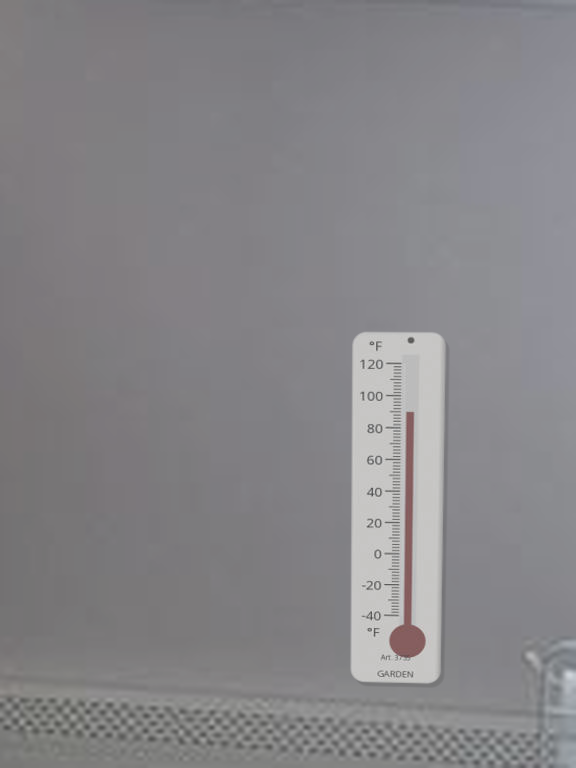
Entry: 90 °F
